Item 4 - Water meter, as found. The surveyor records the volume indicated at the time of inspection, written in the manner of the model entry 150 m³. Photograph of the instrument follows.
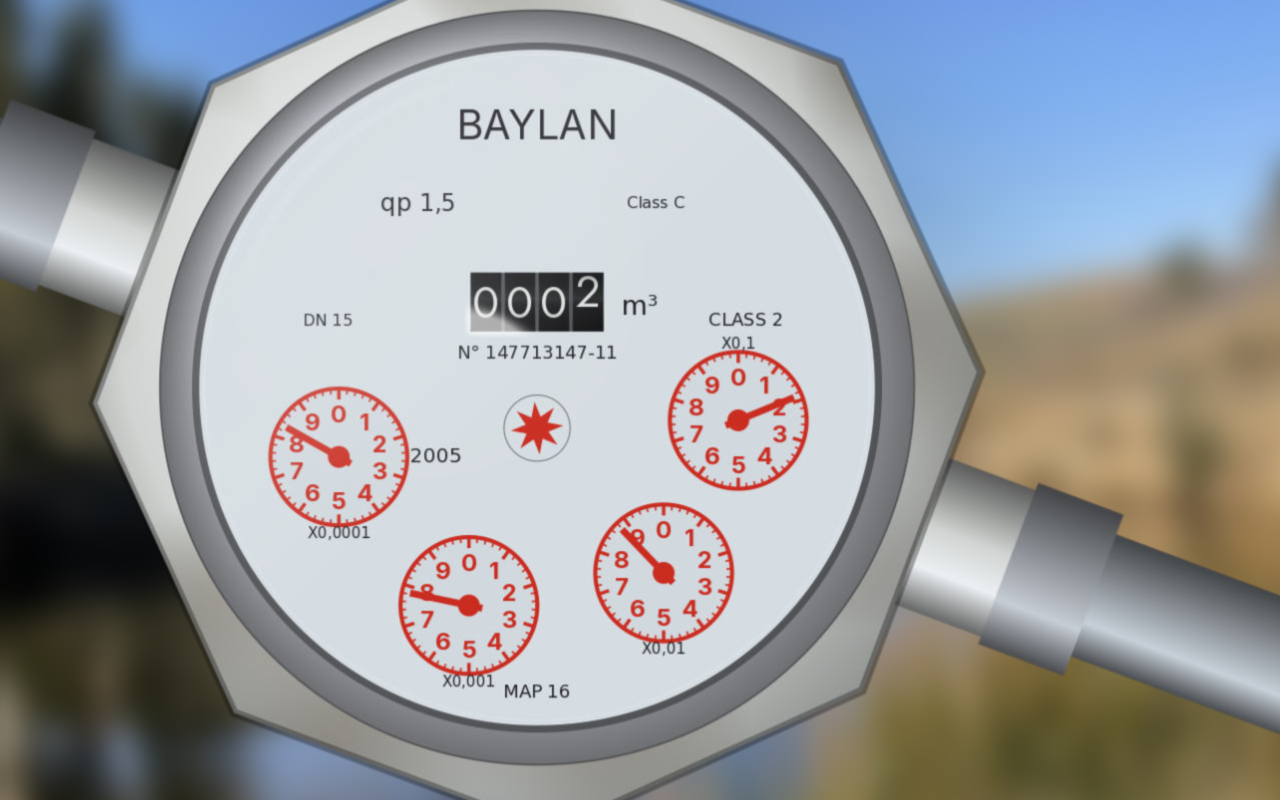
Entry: 2.1878 m³
